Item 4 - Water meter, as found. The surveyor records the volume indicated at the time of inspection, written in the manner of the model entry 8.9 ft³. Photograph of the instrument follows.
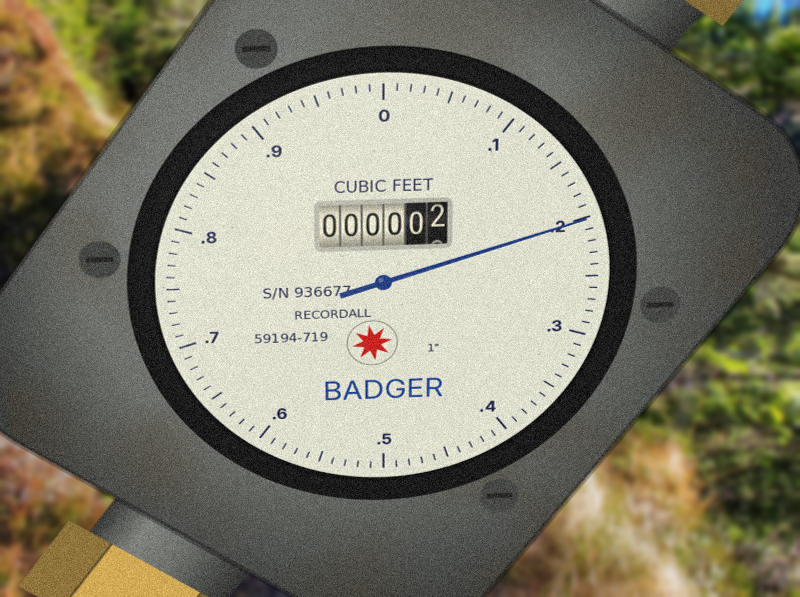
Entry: 2.20 ft³
